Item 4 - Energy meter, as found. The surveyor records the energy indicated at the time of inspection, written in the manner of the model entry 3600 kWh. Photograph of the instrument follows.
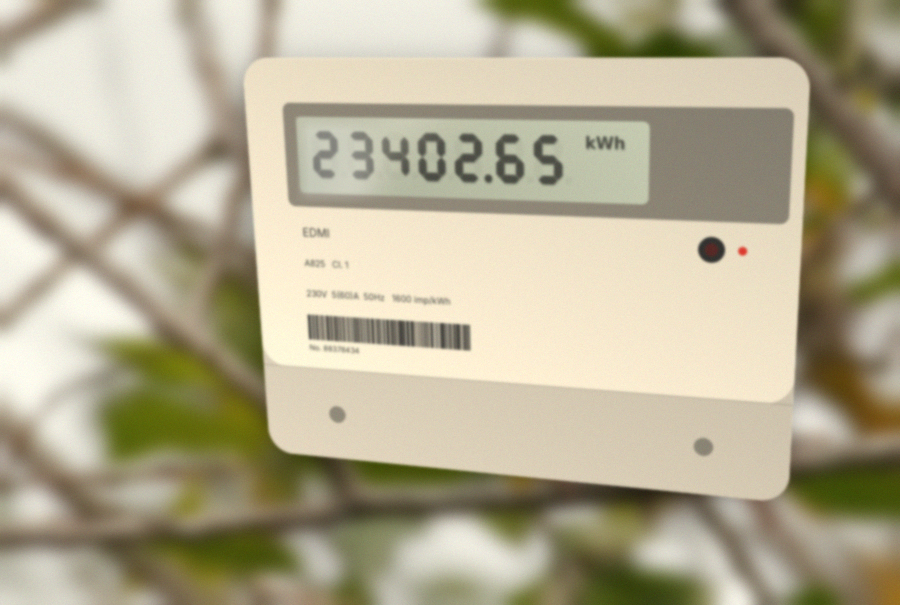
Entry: 23402.65 kWh
